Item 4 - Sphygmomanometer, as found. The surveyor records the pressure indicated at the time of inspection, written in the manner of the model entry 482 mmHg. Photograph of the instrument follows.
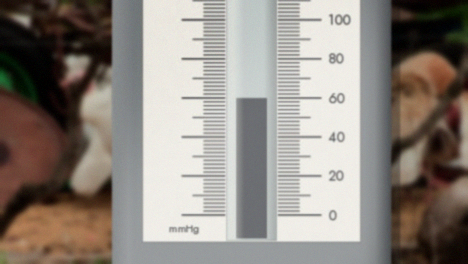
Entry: 60 mmHg
